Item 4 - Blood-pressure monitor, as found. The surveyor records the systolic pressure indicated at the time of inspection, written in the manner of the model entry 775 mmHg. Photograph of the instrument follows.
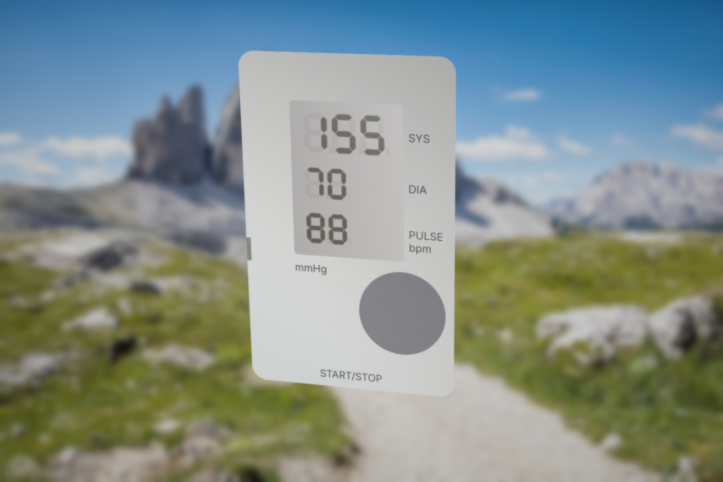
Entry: 155 mmHg
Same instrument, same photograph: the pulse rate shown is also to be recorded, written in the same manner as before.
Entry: 88 bpm
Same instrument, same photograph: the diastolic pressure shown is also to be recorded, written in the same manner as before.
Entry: 70 mmHg
